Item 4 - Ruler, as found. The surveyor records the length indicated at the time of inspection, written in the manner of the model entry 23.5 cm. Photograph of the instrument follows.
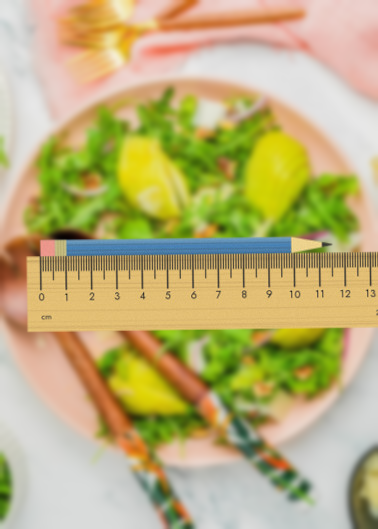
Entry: 11.5 cm
